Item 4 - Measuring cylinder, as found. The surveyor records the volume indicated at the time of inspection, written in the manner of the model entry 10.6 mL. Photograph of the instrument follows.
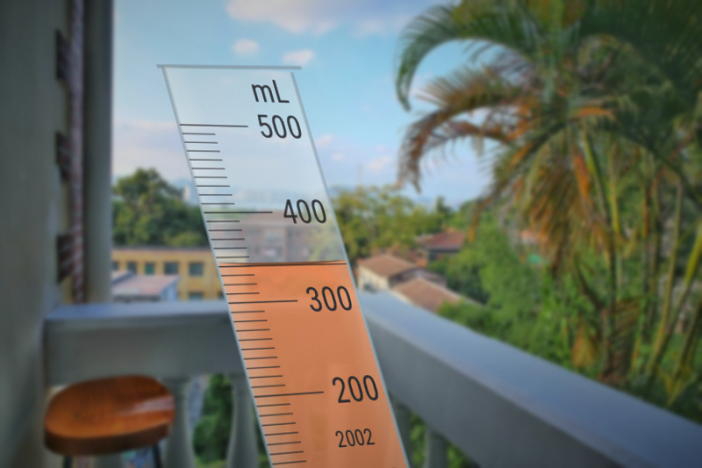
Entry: 340 mL
